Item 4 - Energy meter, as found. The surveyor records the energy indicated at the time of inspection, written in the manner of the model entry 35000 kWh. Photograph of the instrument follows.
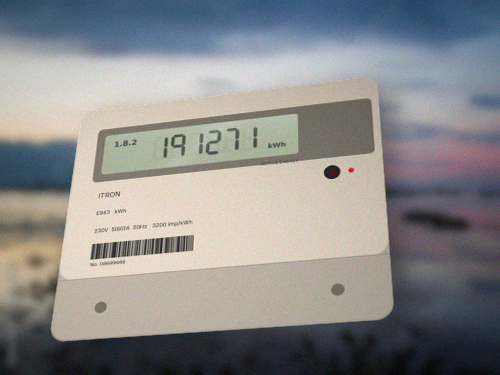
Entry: 191271 kWh
